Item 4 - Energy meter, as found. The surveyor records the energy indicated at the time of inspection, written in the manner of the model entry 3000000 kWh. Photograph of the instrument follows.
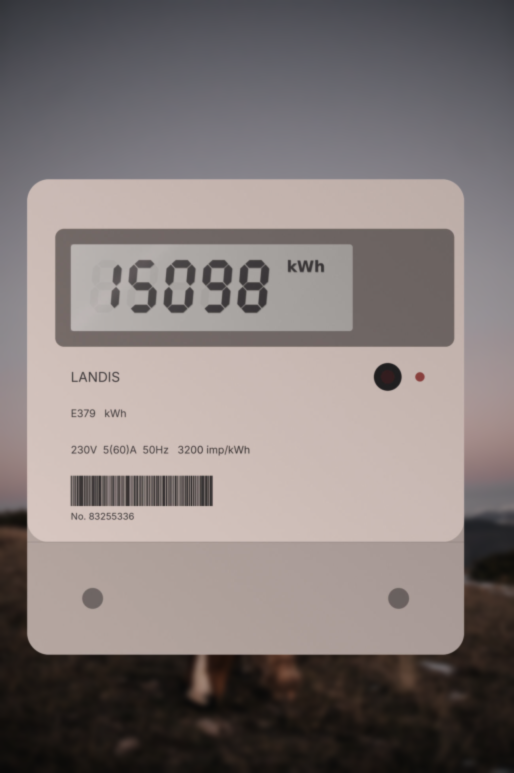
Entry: 15098 kWh
